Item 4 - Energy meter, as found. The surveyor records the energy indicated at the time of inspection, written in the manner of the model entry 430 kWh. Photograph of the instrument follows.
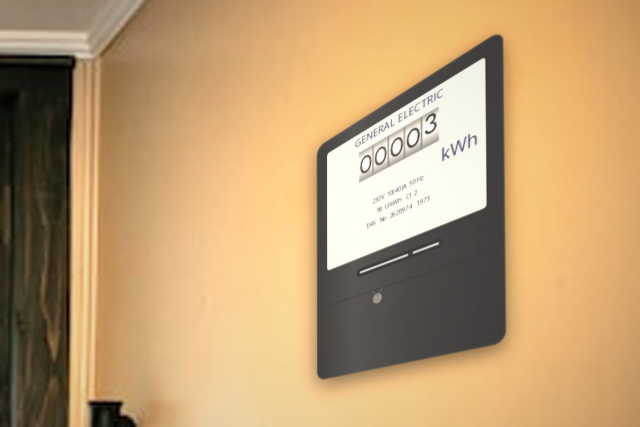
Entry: 3 kWh
